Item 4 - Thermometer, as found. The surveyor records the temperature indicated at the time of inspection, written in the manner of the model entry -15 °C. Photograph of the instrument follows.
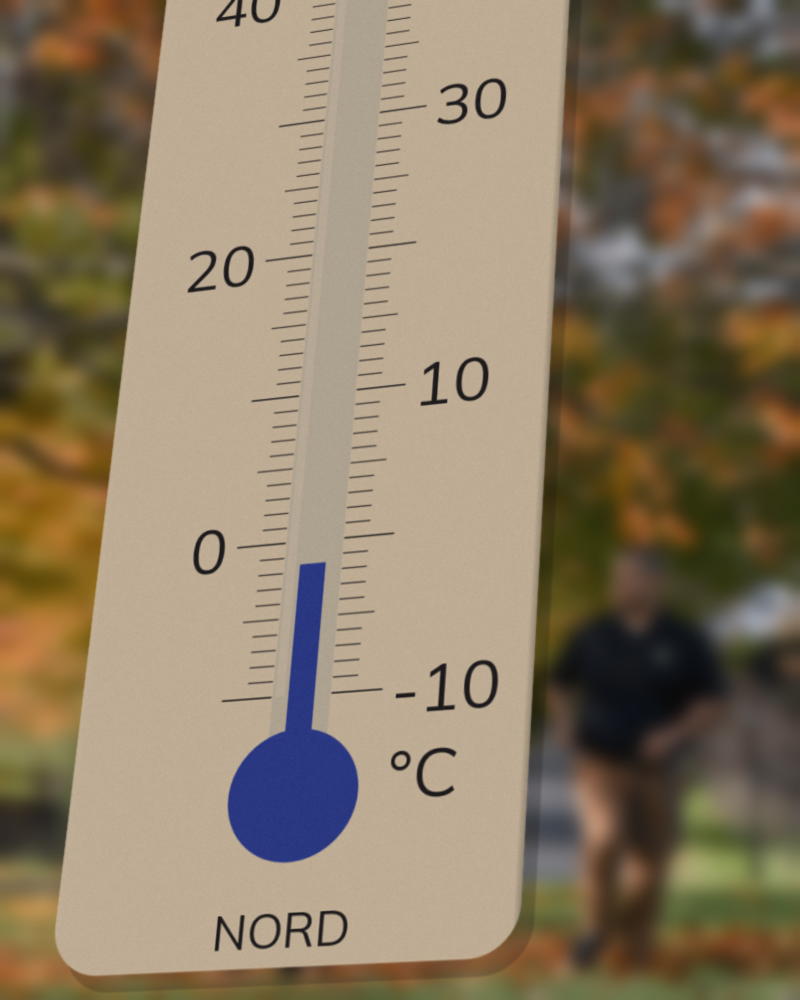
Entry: -1.5 °C
